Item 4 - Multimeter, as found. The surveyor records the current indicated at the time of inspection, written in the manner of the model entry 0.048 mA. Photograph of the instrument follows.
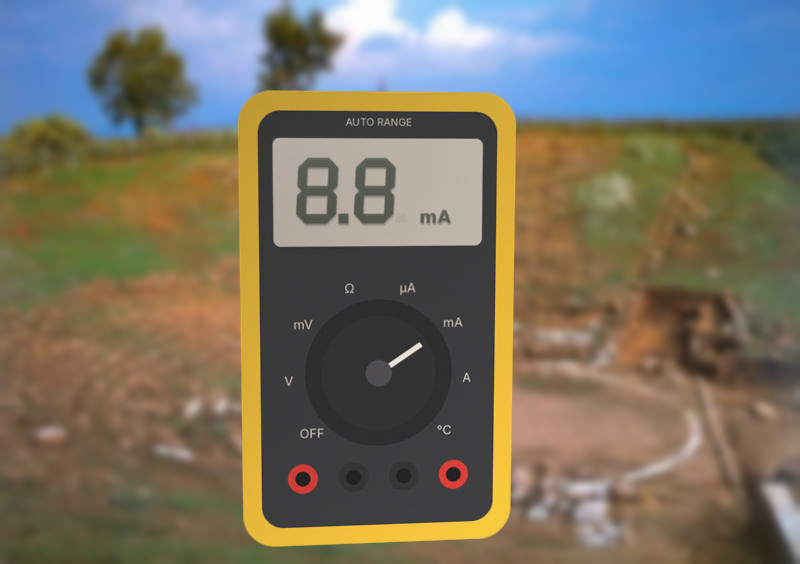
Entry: 8.8 mA
